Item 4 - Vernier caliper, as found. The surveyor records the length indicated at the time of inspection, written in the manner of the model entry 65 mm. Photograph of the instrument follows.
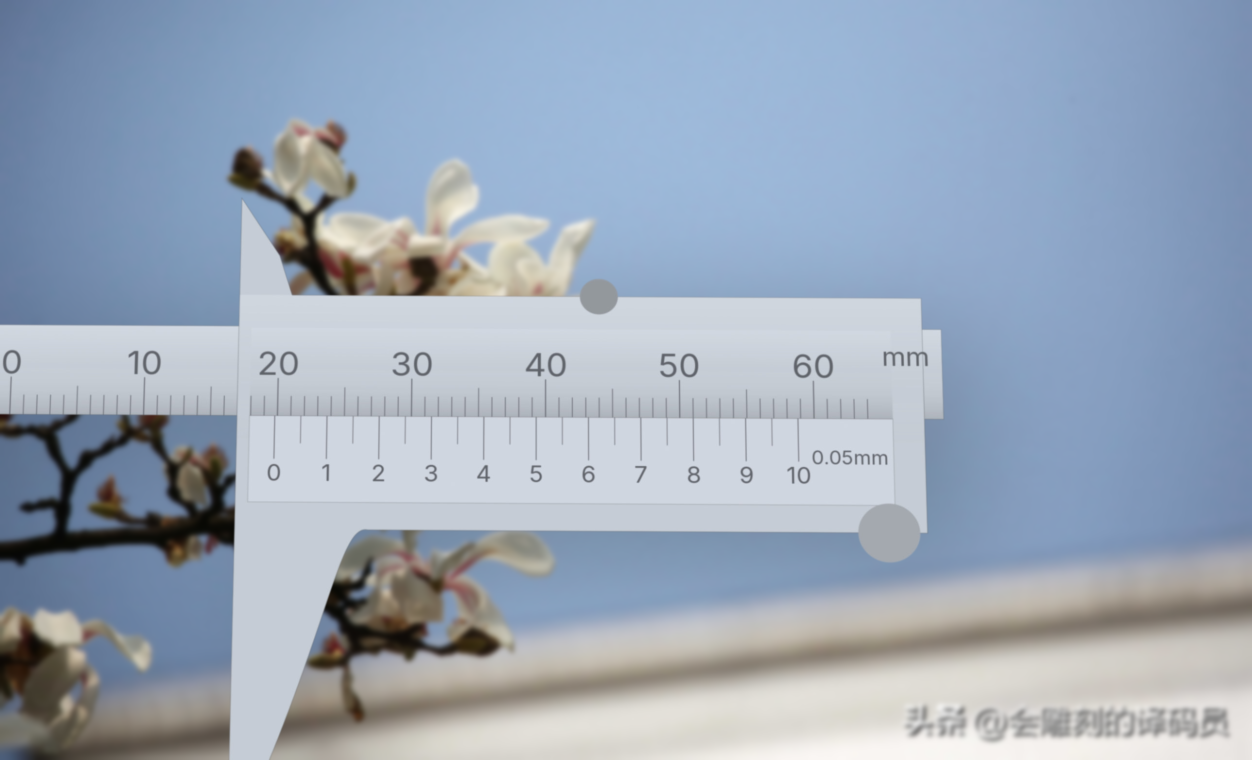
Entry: 19.8 mm
